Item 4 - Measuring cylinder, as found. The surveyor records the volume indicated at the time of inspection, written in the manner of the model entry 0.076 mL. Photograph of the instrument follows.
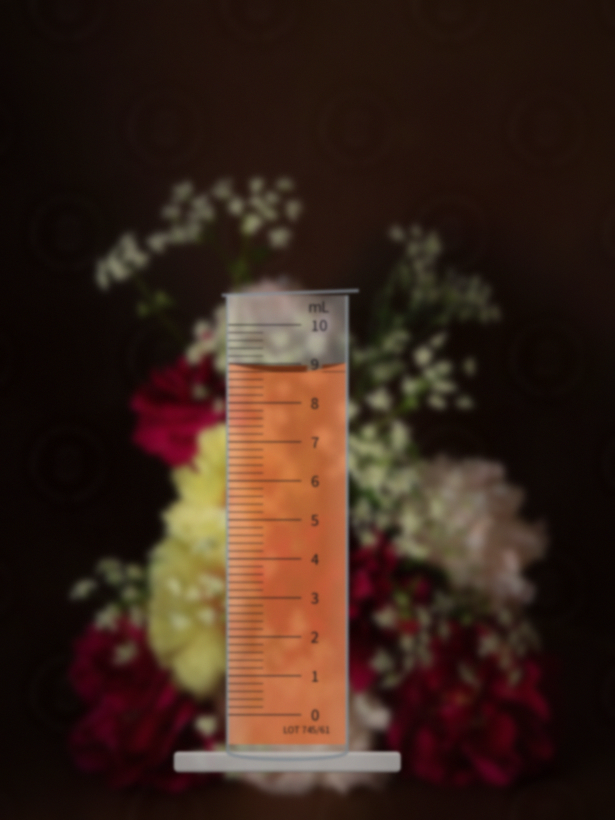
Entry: 8.8 mL
